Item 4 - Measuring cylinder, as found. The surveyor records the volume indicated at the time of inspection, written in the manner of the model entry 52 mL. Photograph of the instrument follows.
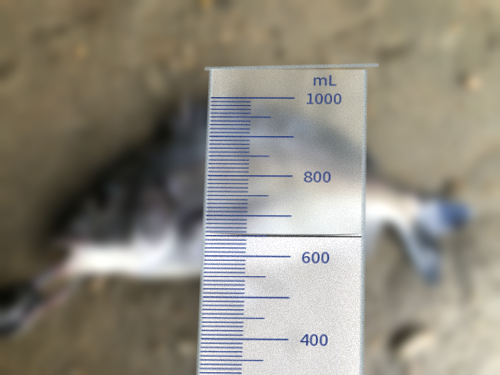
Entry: 650 mL
